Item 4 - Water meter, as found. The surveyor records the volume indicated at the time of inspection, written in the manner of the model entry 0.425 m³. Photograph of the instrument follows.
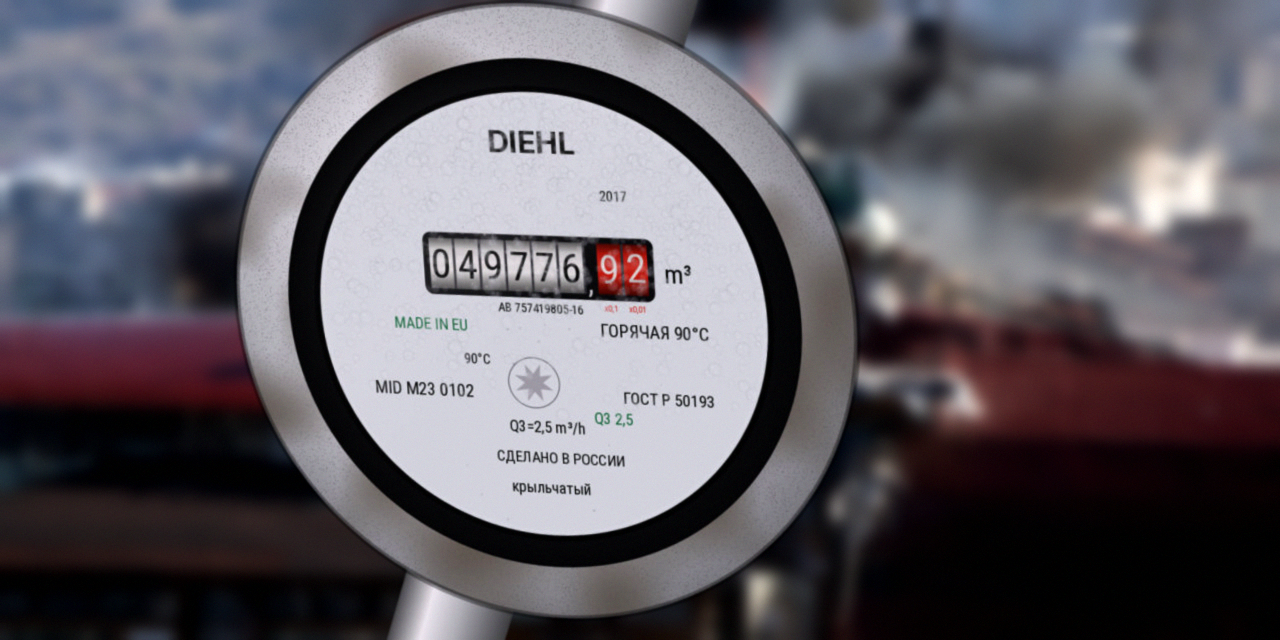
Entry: 49776.92 m³
